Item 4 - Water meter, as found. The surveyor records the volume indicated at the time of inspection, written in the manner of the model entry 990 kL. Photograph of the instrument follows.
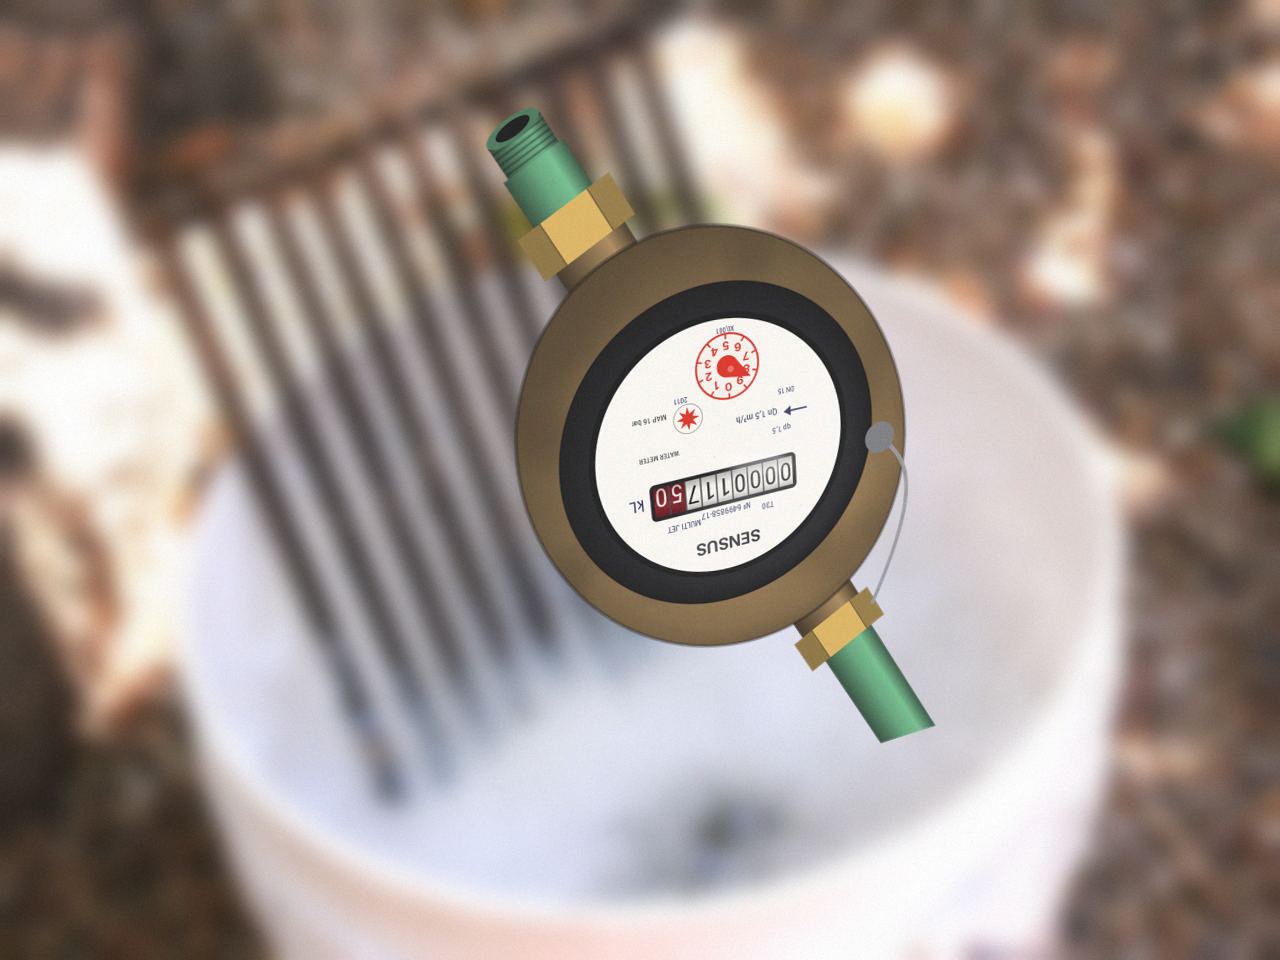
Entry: 117.498 kL
